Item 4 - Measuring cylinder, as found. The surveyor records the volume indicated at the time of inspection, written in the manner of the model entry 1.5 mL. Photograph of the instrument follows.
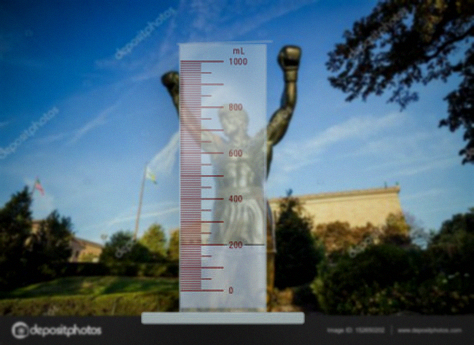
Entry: 200 mL
